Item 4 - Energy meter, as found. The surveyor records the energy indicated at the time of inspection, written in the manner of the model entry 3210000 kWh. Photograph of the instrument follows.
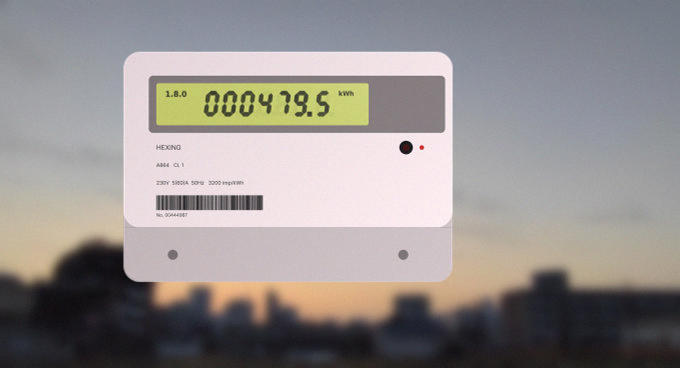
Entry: 479.5 kWh
